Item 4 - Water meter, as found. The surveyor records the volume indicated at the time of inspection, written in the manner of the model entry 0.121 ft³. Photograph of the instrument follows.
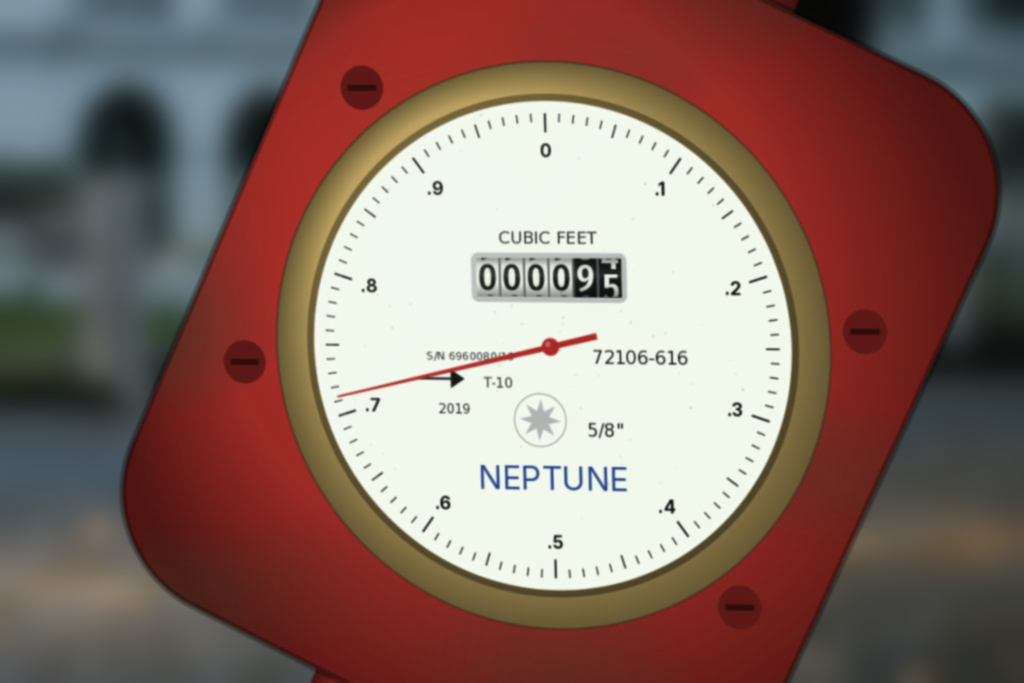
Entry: 94.71 ft³
